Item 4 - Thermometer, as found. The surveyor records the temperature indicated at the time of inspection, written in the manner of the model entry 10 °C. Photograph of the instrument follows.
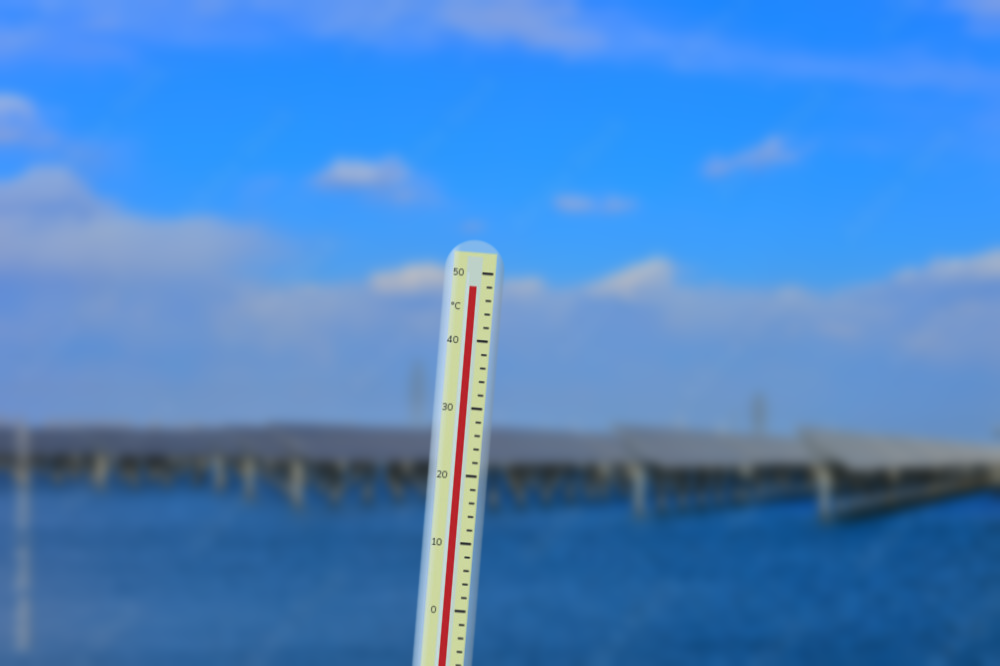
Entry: 48 °C
